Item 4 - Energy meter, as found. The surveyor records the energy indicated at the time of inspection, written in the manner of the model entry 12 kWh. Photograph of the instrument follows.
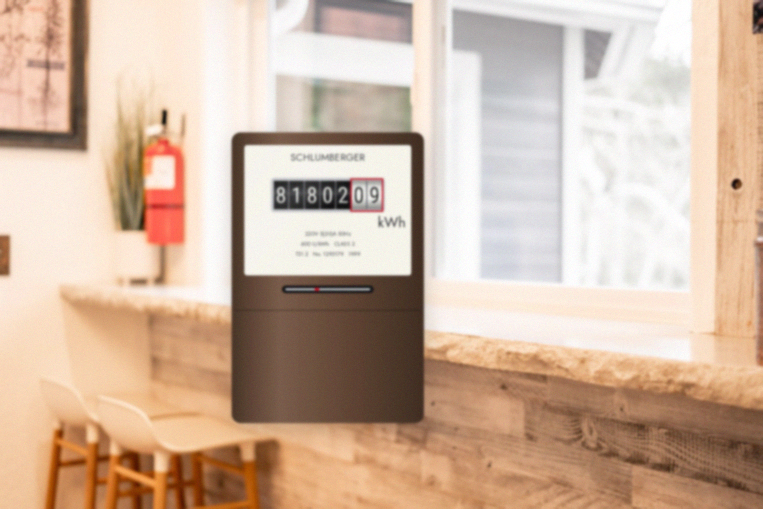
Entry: 81802.09 kWh
